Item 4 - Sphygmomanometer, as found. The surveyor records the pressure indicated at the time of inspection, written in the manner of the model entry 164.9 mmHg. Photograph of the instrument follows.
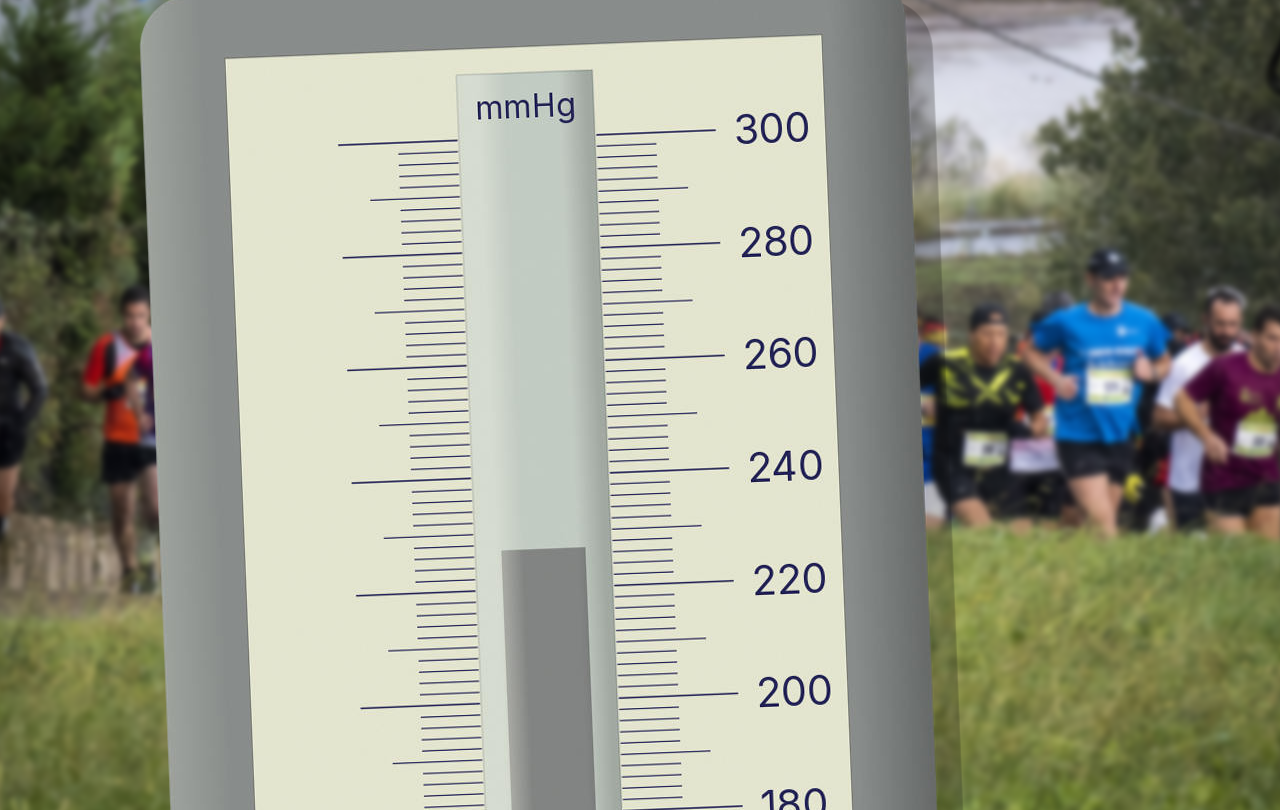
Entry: 227 mmHg
